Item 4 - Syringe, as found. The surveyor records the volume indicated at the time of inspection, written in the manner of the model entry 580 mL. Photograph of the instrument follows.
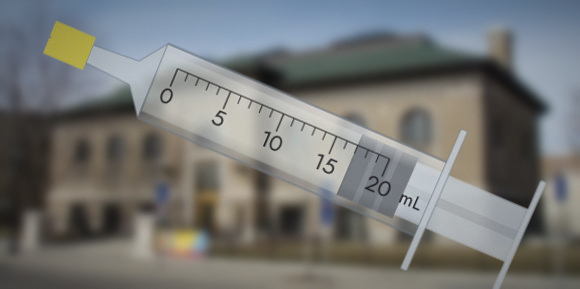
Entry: 17 mL
